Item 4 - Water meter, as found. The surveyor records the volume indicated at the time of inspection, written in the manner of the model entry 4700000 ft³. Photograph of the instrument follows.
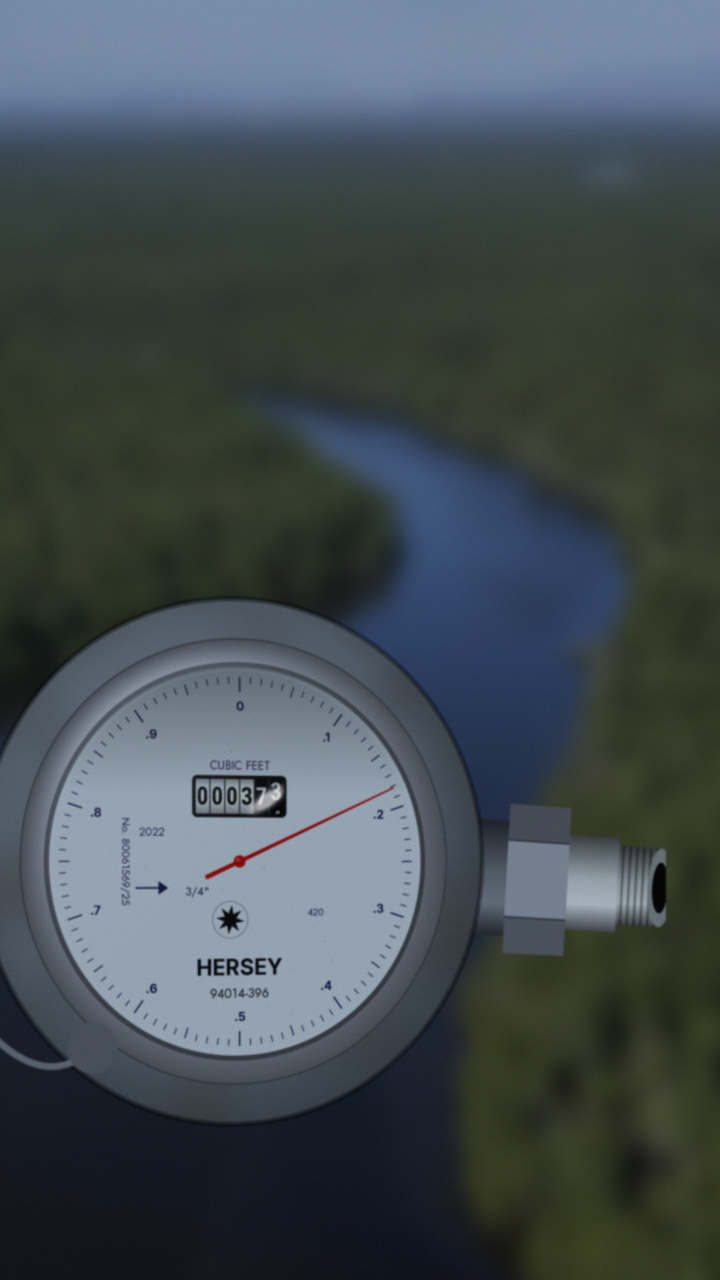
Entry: 373.18 ft³
